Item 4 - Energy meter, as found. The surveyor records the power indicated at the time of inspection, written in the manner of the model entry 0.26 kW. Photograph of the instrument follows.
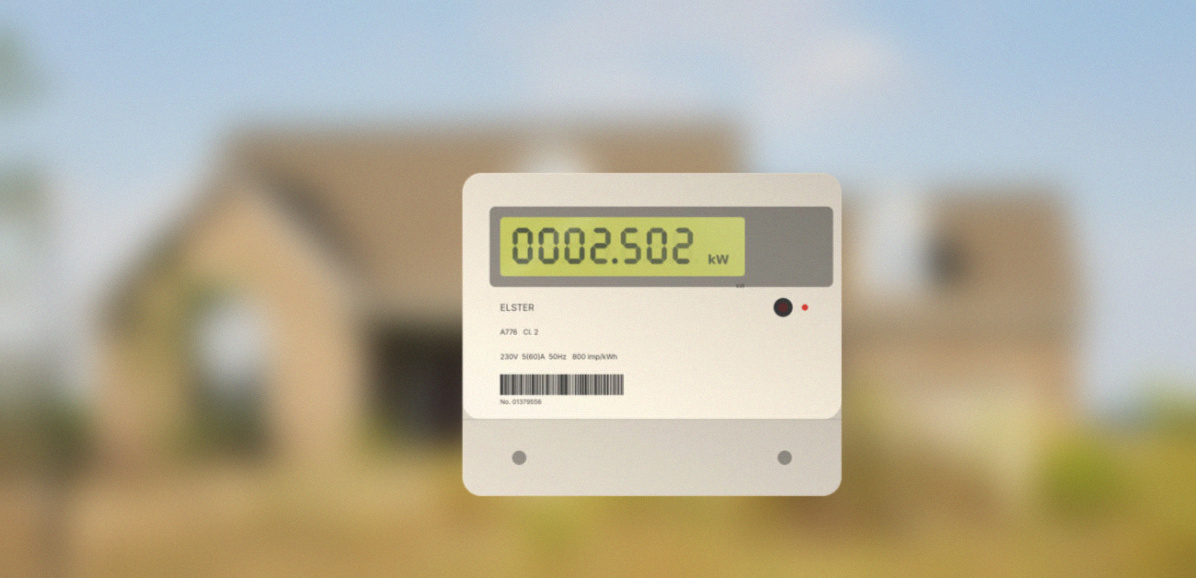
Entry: 2.502 kW
